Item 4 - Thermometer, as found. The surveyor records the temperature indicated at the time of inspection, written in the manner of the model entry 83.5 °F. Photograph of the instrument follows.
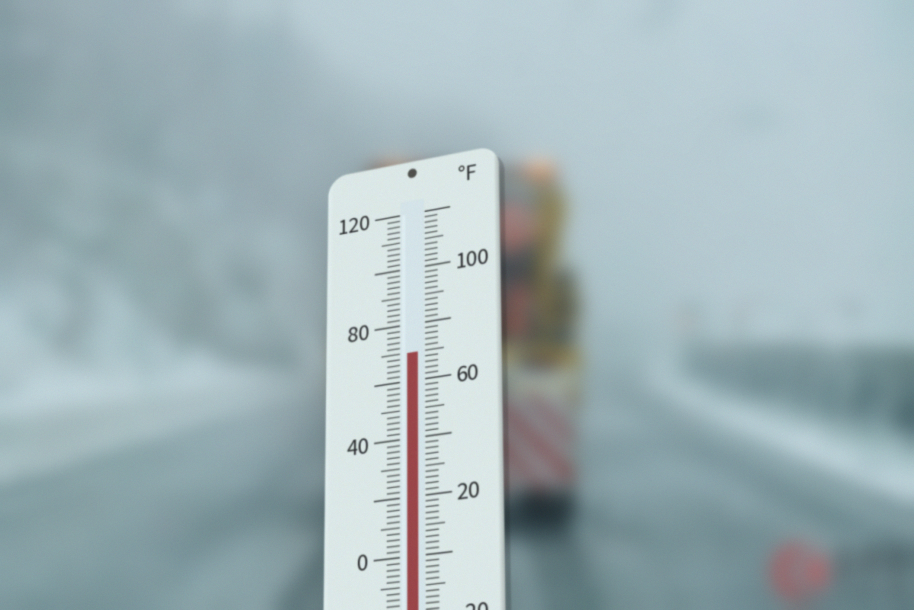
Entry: 70 °F
